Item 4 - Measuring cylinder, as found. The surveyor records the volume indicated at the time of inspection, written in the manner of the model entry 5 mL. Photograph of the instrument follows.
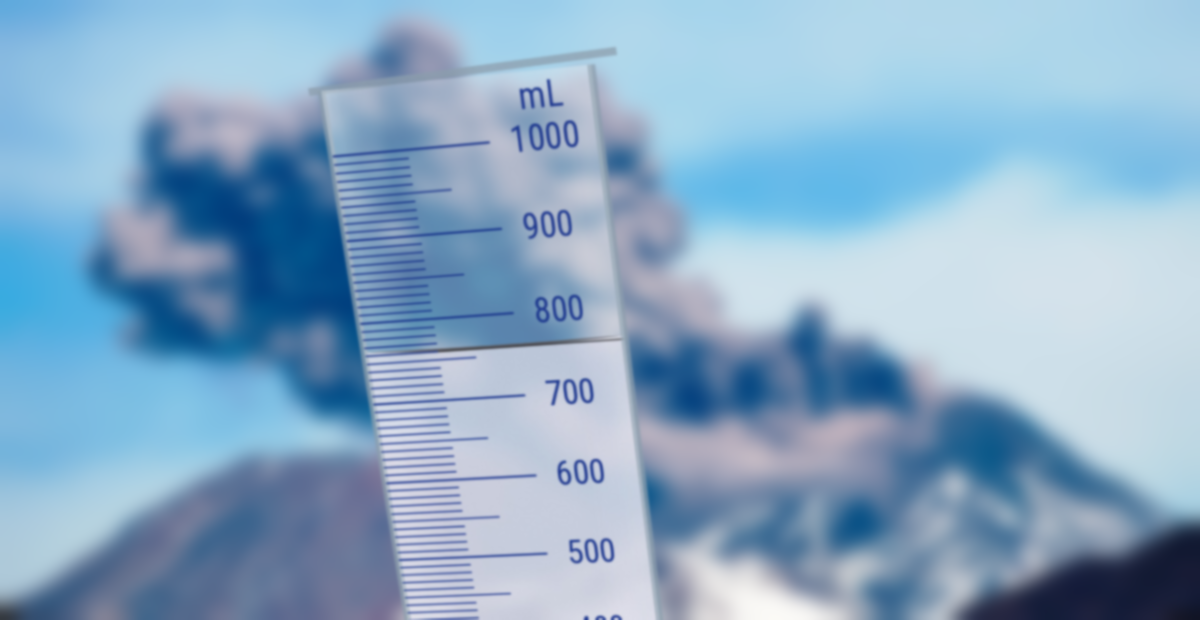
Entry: 760 mL
